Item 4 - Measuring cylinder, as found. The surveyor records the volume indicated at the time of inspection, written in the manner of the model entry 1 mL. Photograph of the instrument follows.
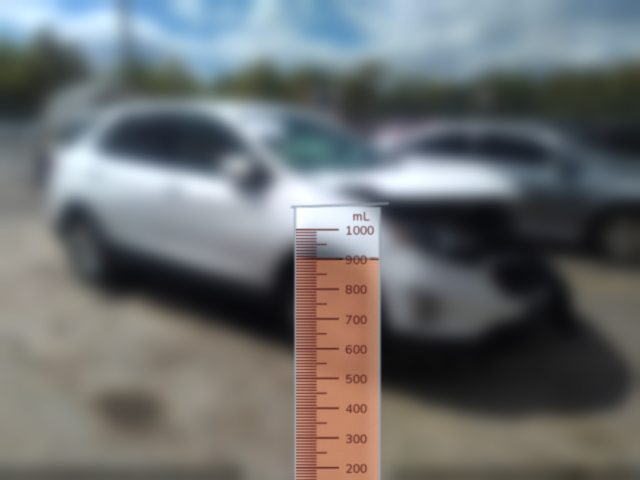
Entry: 900 mL
